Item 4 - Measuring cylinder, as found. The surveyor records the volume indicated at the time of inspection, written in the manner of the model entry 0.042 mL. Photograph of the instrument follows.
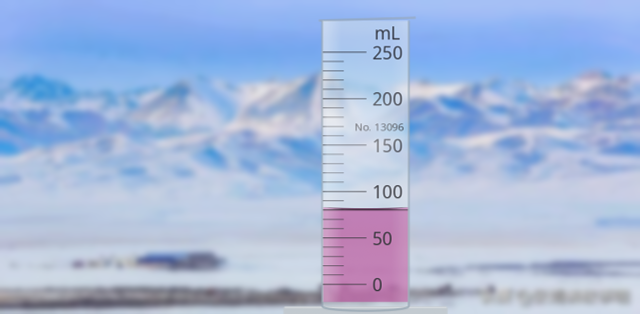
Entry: 80 mL
